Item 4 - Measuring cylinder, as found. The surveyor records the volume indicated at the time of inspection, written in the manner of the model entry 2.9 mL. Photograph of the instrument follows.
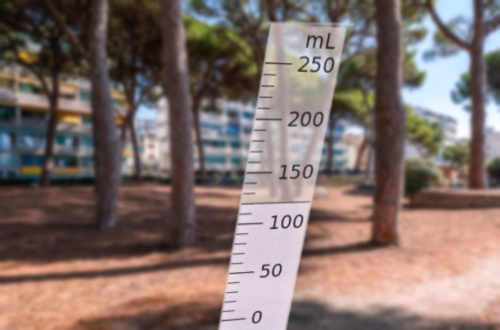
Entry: 120 mL
